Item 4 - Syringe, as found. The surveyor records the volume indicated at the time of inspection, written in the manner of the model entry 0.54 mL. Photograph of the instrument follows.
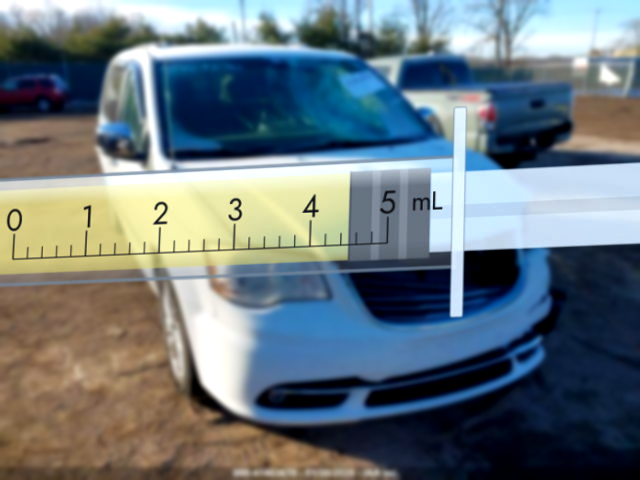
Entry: 4.5 mL
